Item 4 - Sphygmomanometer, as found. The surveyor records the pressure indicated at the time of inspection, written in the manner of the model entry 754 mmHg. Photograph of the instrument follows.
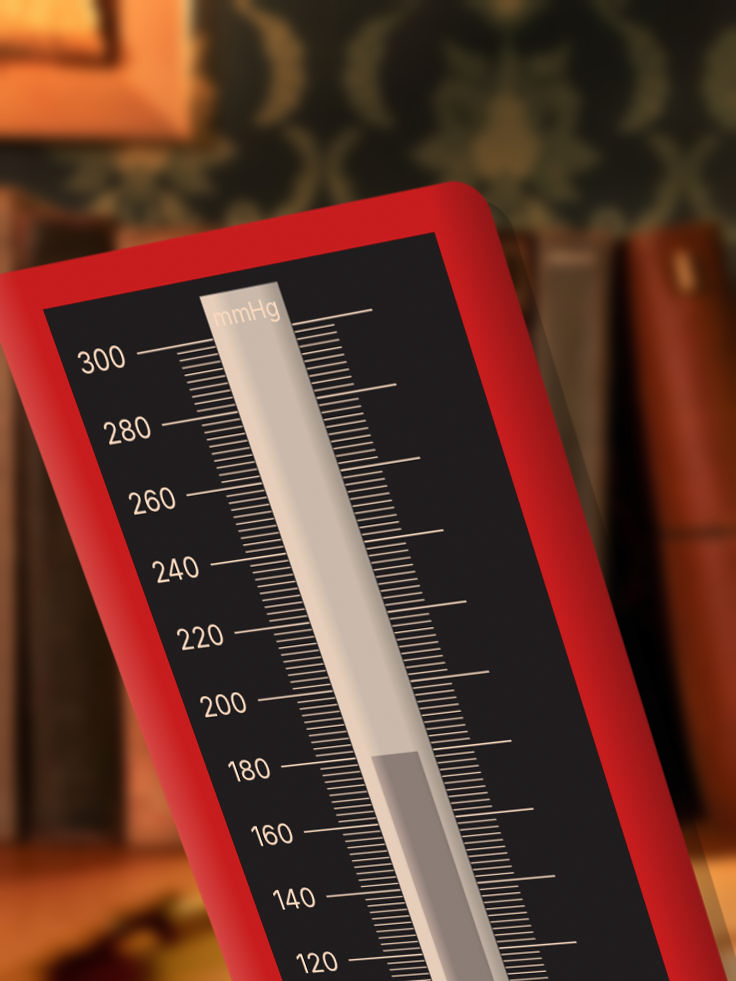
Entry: 180 mmHg
